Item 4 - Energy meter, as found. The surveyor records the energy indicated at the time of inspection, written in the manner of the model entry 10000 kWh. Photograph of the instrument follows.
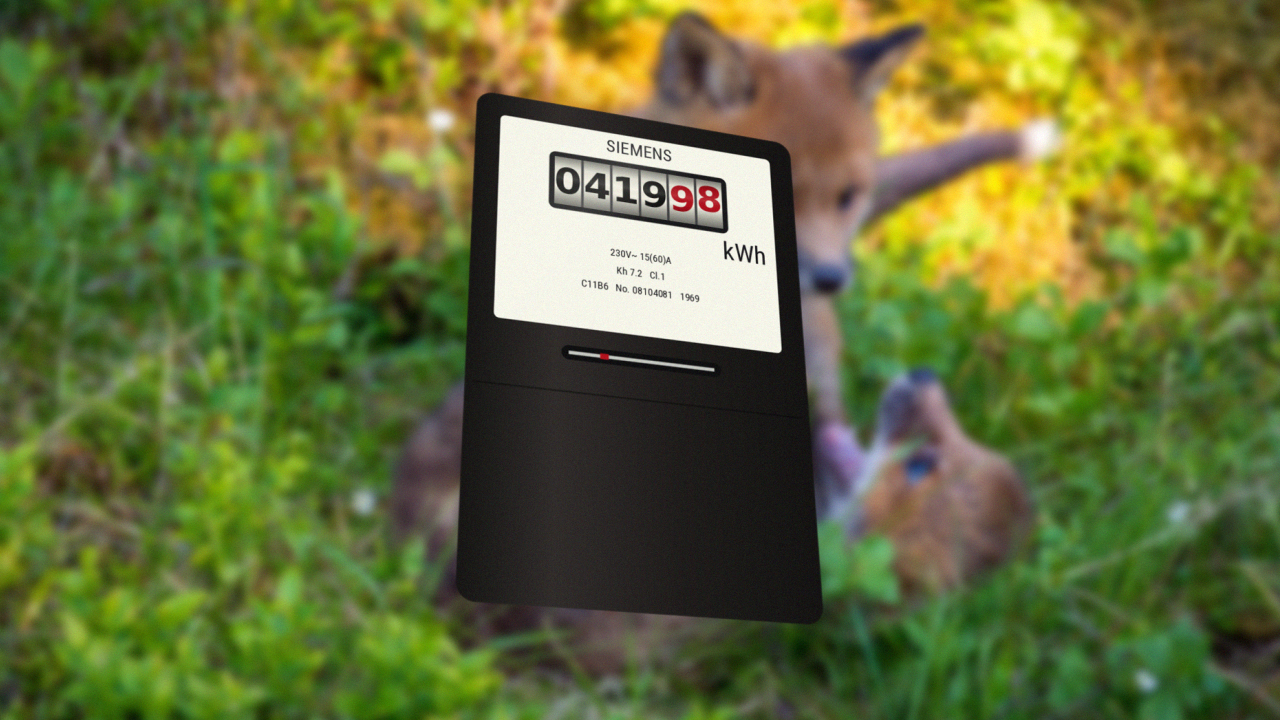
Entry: 419.98 kWh
